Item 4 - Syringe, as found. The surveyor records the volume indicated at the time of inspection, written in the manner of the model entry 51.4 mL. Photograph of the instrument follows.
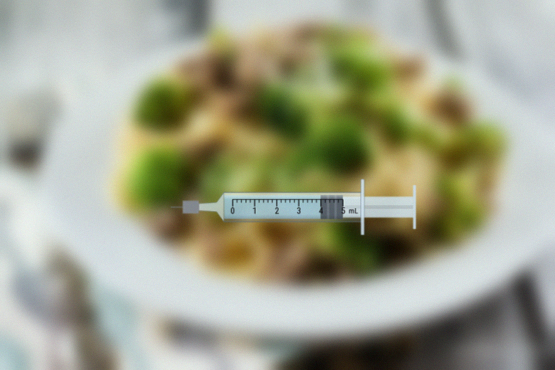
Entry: 4 mL
